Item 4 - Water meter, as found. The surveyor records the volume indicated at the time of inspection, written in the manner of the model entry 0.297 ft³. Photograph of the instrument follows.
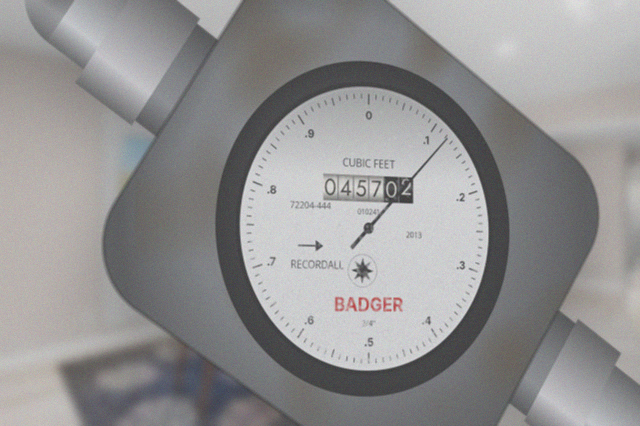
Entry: 45702.12 ft³
